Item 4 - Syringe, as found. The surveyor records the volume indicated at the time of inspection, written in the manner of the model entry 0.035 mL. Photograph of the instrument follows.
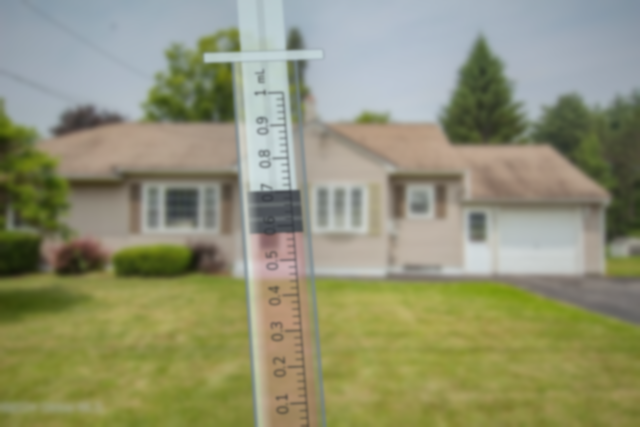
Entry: 0.58 mL
